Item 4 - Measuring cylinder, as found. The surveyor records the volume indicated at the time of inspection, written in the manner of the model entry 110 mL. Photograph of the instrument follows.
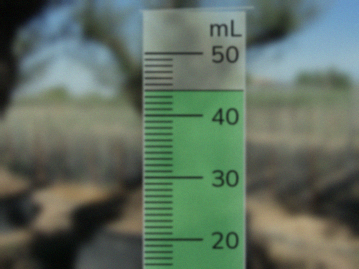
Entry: 44 mL
